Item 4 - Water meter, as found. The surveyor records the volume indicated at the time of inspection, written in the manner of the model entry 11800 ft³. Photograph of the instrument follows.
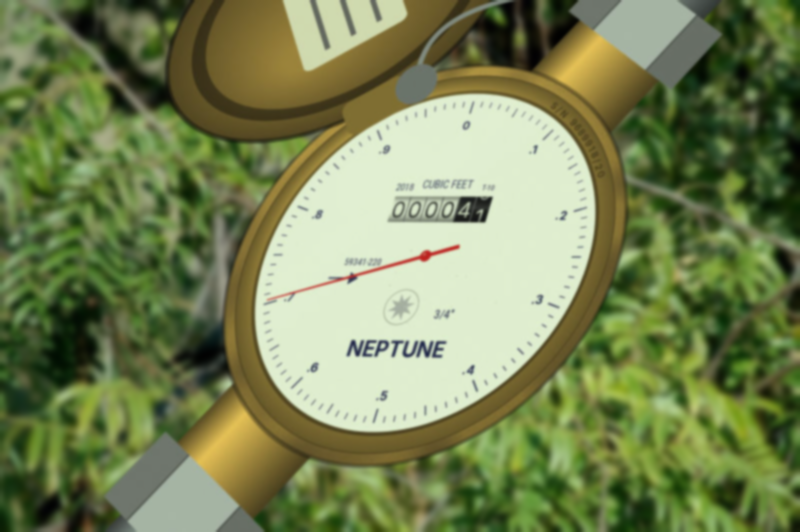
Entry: 40.70 ft³
